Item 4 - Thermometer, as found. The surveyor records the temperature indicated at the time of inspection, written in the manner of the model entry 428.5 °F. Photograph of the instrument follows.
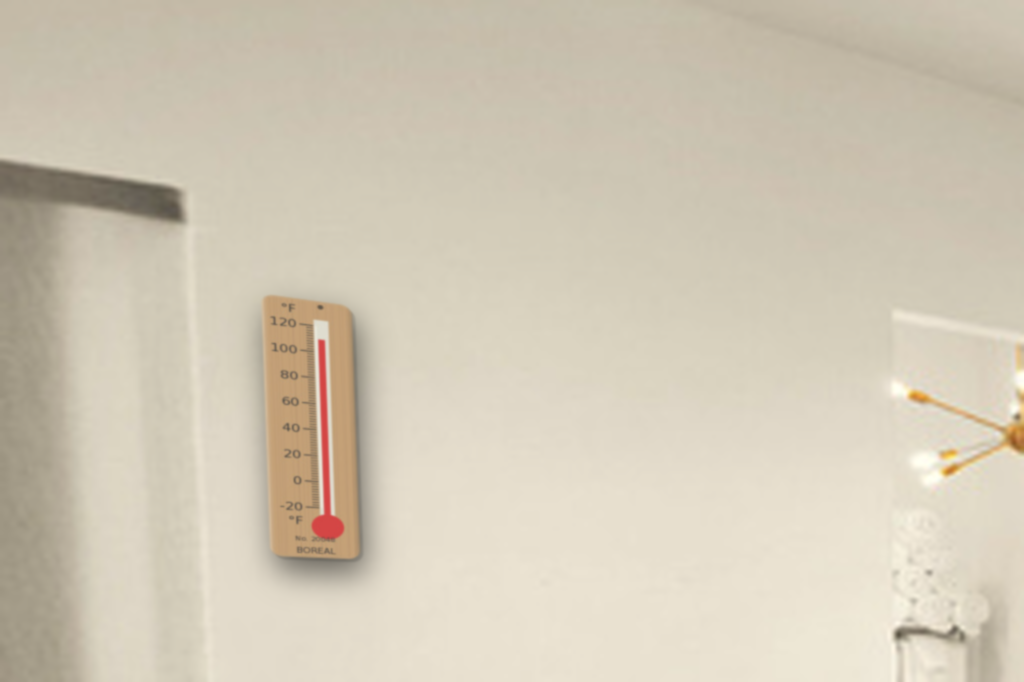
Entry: 110 °F
